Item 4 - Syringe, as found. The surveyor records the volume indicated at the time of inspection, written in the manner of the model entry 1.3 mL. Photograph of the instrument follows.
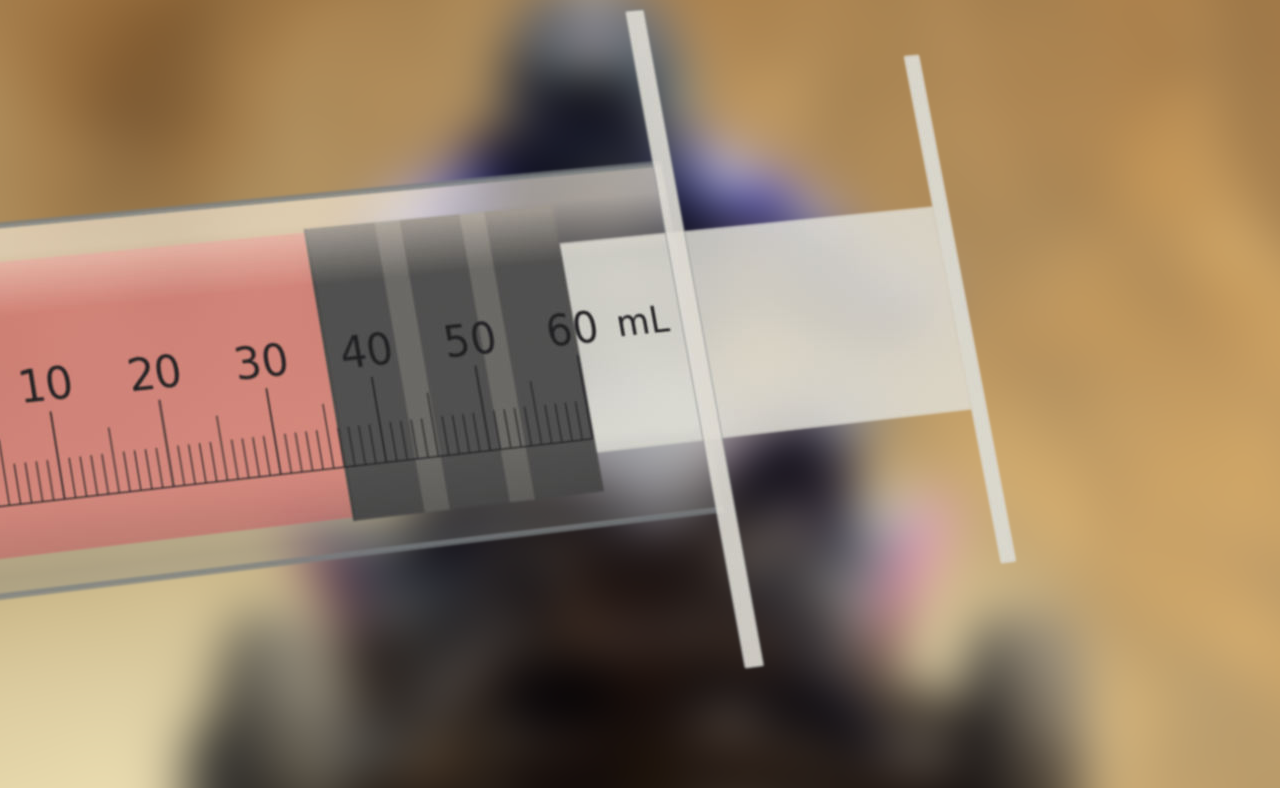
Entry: 36 mL
